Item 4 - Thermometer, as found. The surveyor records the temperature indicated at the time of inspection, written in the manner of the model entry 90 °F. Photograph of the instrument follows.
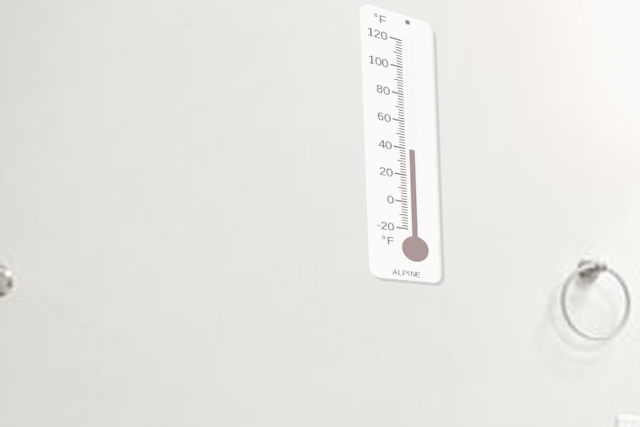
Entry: 40 °F
